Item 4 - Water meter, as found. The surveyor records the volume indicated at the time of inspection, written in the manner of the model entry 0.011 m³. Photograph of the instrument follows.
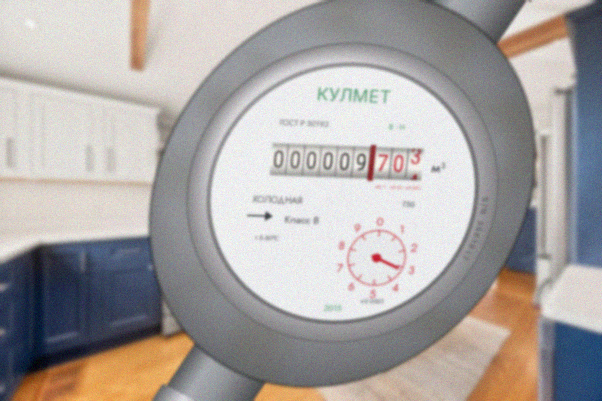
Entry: 9.7033 m³
